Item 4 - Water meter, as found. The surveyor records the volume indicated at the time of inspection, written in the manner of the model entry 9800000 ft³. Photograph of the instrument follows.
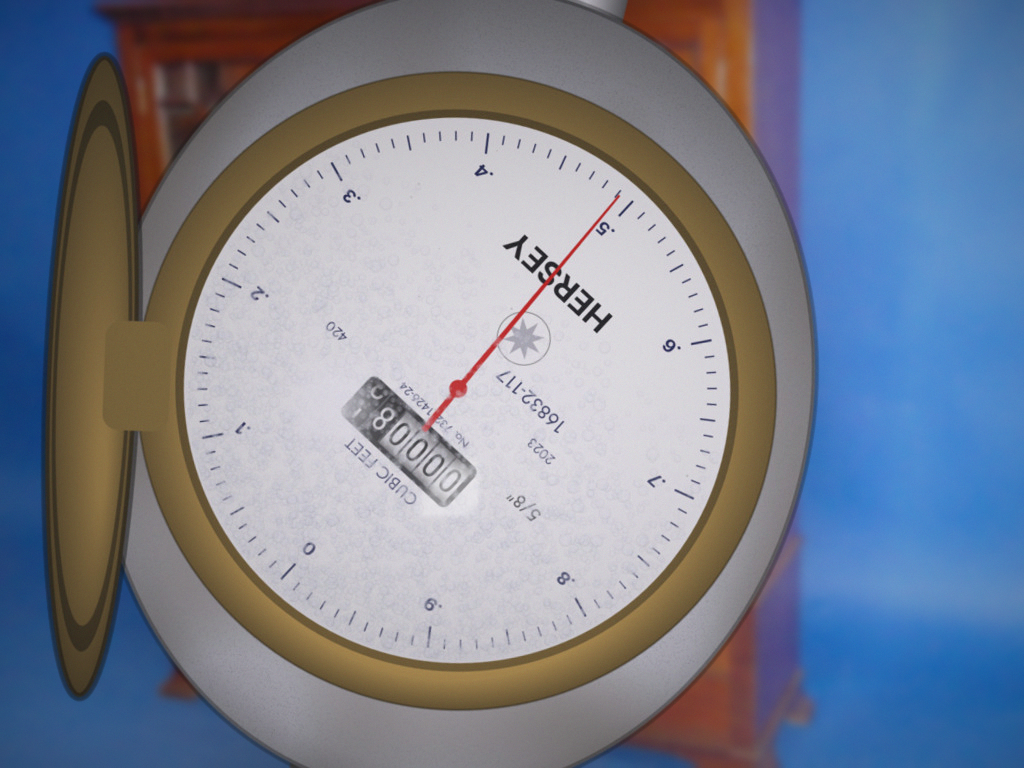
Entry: 81.49 ft³
